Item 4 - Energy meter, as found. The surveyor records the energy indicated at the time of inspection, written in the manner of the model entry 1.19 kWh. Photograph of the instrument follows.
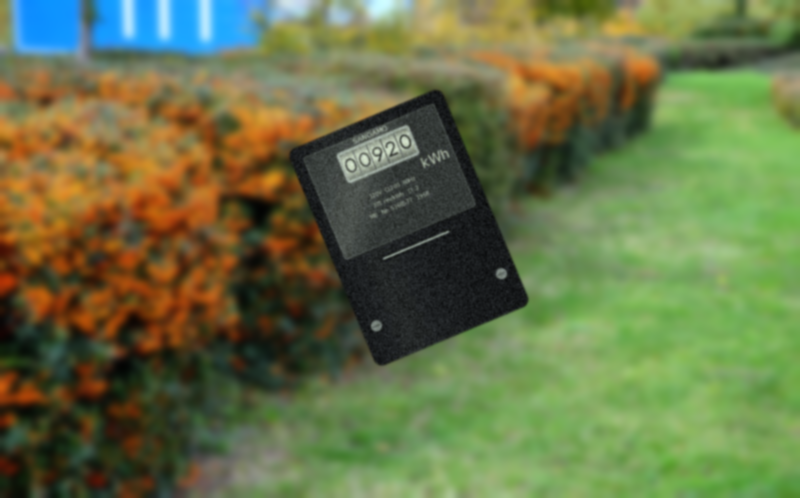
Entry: 920 kWh
